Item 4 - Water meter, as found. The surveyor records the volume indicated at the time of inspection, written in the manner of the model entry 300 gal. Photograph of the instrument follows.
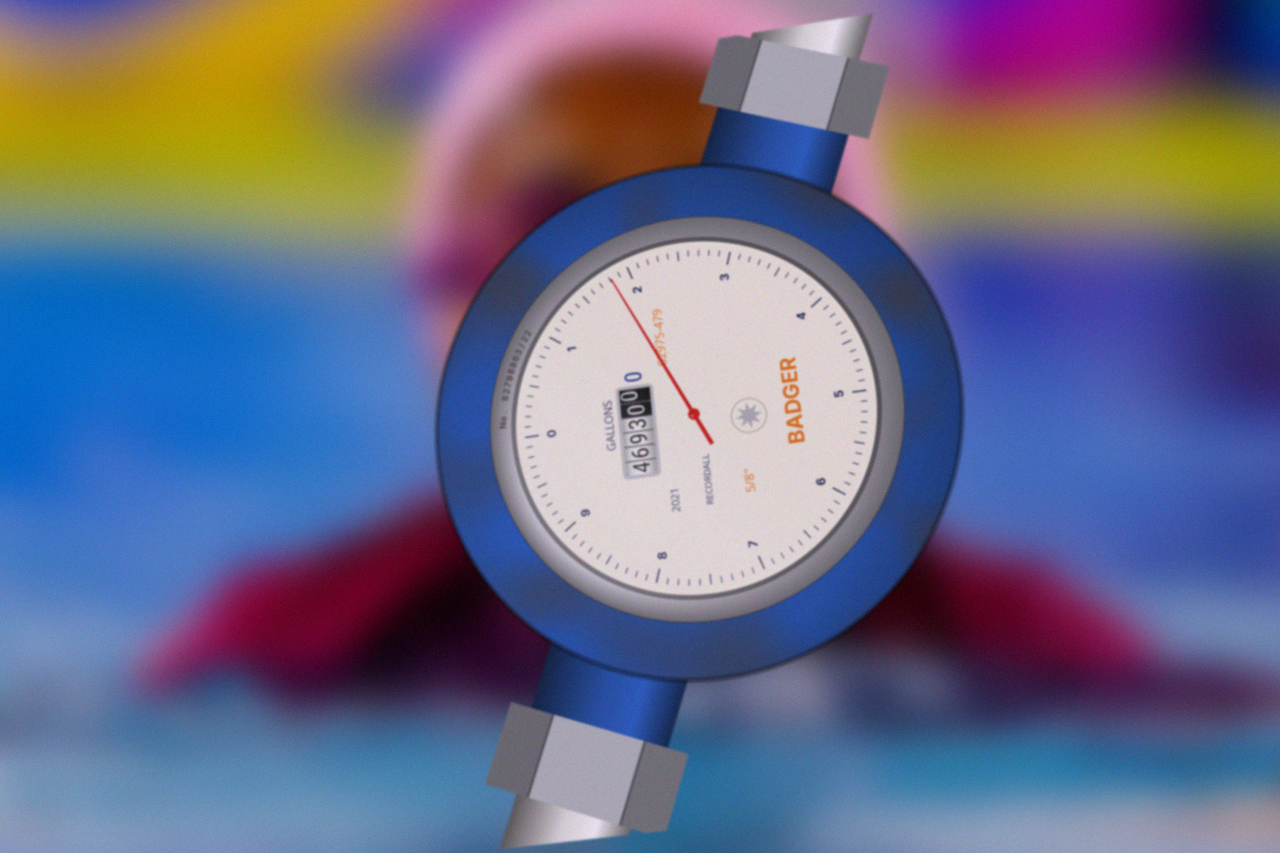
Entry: 4693001.8 gal
